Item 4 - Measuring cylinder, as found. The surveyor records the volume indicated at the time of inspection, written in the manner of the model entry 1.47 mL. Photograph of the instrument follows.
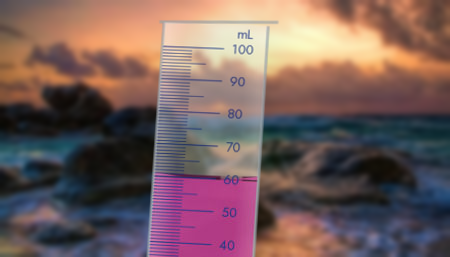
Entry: 60 mL
